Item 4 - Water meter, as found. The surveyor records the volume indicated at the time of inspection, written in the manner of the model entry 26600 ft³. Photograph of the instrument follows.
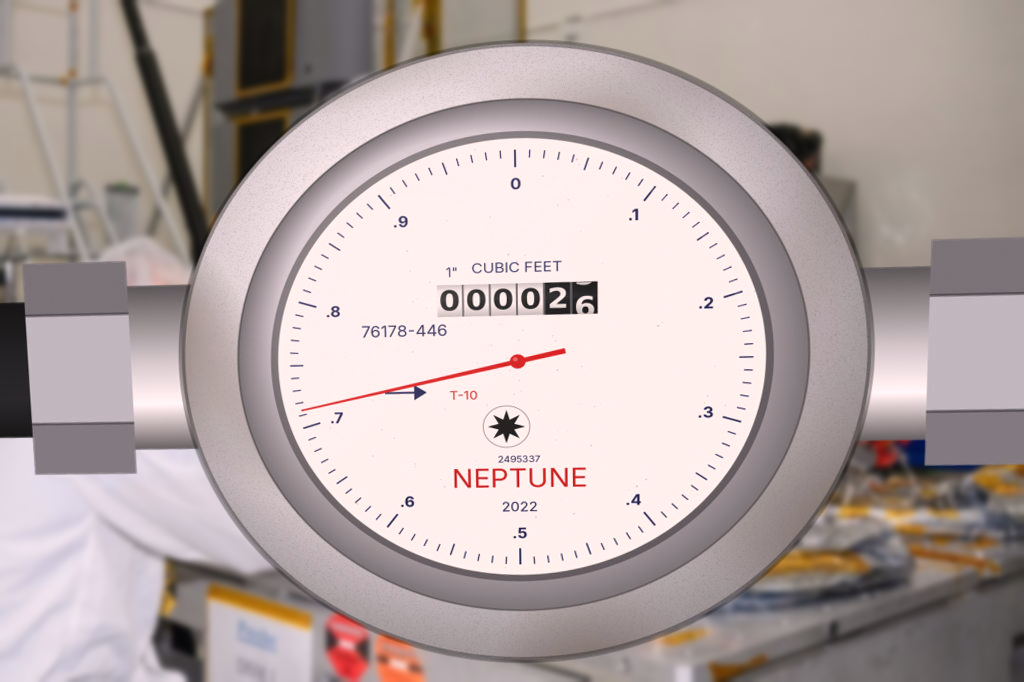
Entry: 25.71 ft³
